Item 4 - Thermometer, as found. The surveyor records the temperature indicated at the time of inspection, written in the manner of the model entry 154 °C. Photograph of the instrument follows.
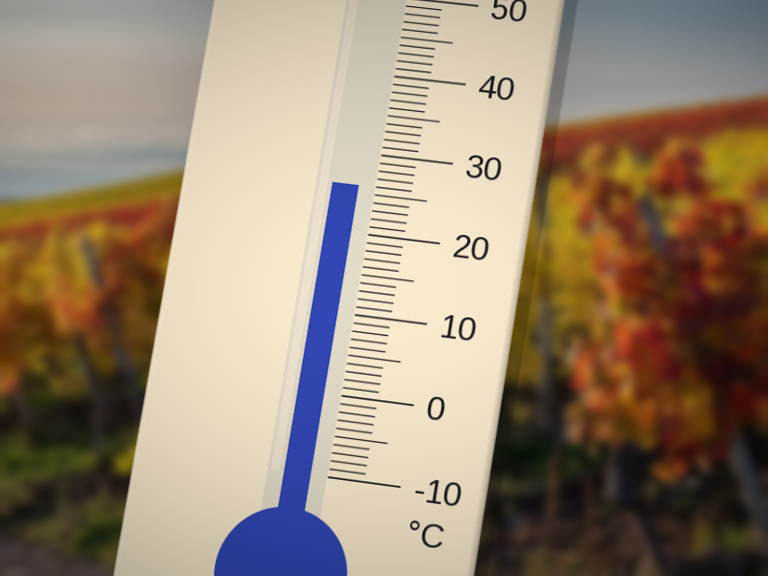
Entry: 26 °C
